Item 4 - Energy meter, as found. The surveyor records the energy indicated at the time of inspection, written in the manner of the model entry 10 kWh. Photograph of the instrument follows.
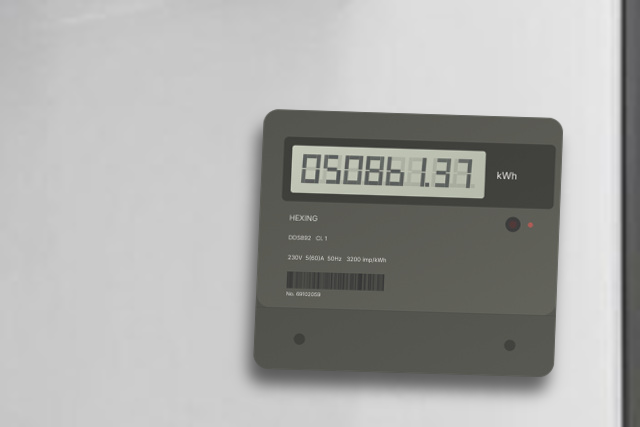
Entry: 50861.37 kWh
